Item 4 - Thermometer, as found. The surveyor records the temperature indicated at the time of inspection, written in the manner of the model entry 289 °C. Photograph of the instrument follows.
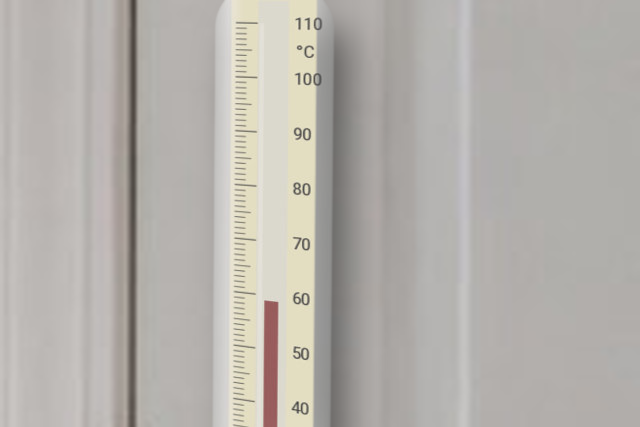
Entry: 59 °C
